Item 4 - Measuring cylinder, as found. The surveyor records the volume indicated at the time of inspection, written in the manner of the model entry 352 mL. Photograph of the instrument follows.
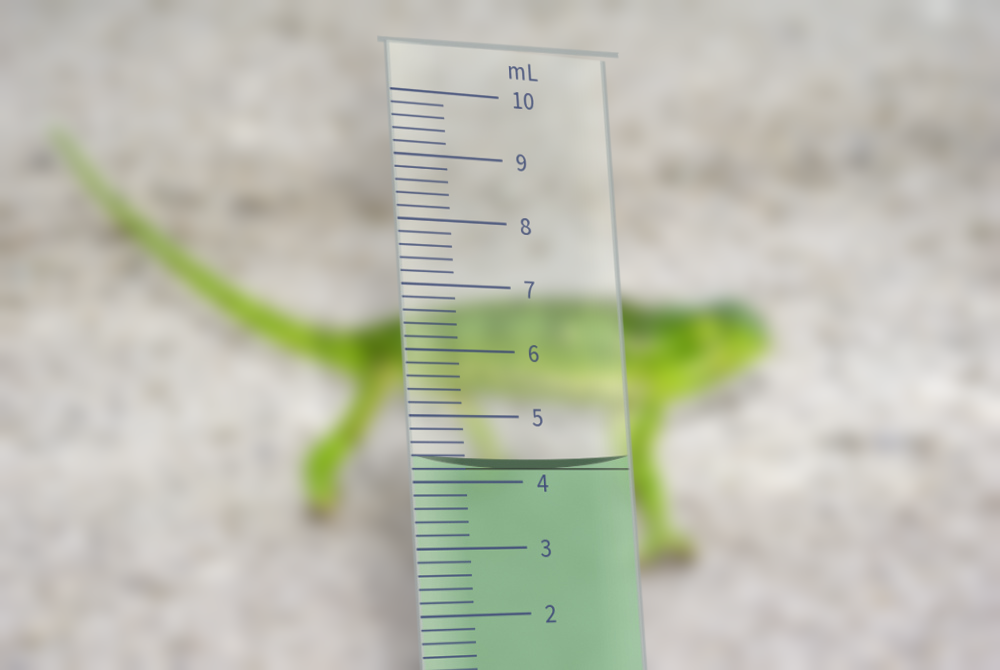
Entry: 4.2 mL
